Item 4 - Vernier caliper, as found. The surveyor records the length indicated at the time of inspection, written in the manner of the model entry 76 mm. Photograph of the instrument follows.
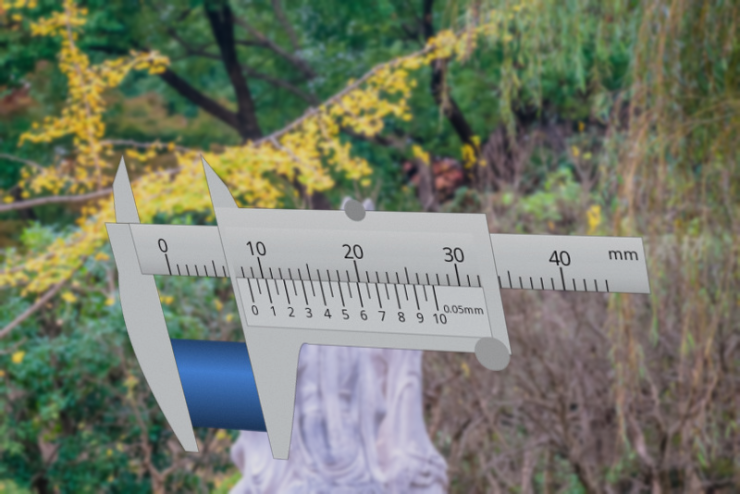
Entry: 8.4 mm
